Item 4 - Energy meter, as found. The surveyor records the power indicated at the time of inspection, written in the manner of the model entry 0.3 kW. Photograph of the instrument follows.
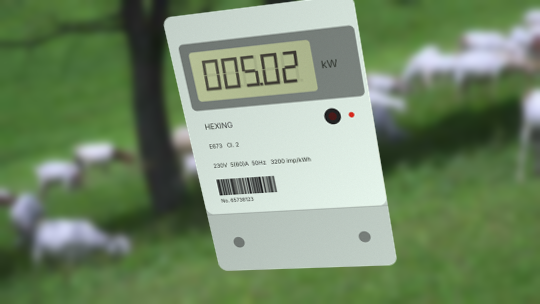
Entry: 5.02 kW
